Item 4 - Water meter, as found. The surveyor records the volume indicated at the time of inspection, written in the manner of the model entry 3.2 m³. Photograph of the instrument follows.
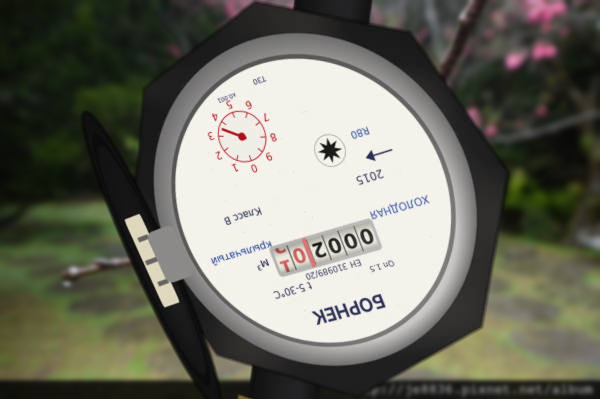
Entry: 2.013 m³
